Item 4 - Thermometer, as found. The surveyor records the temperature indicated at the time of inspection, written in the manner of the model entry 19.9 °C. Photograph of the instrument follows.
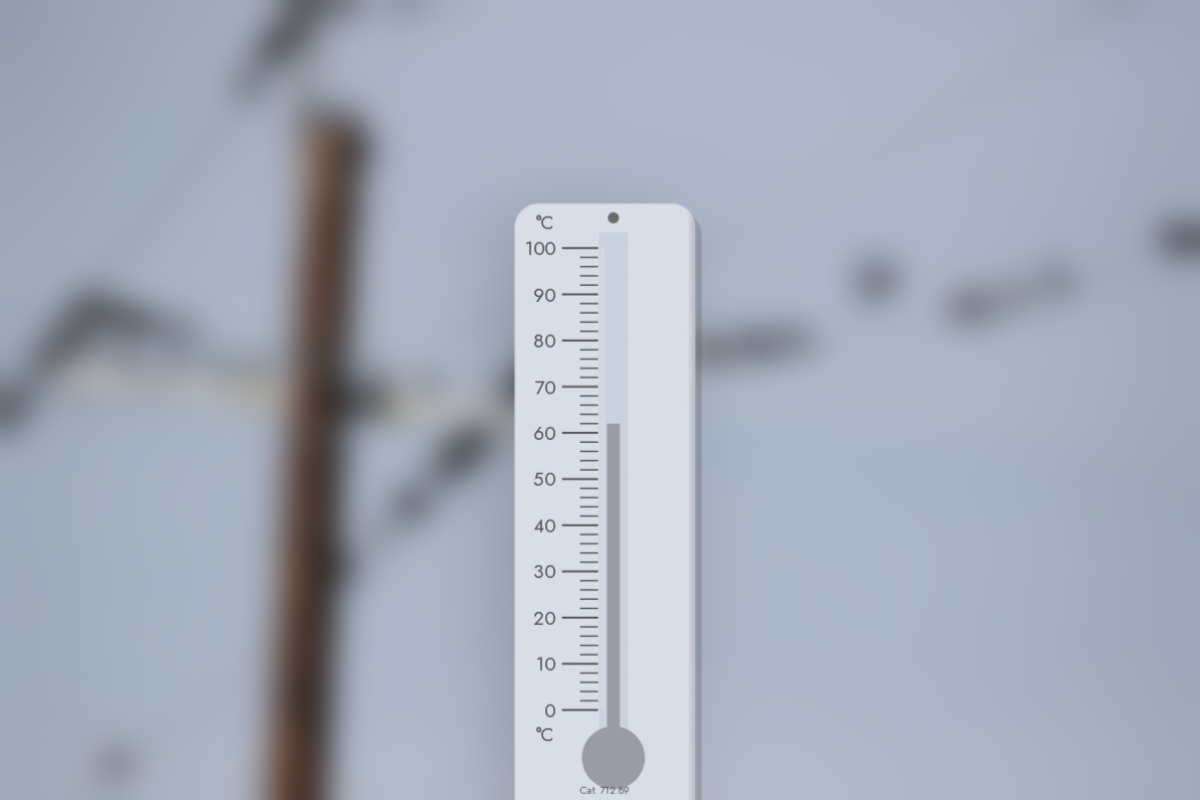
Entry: 62 °C
